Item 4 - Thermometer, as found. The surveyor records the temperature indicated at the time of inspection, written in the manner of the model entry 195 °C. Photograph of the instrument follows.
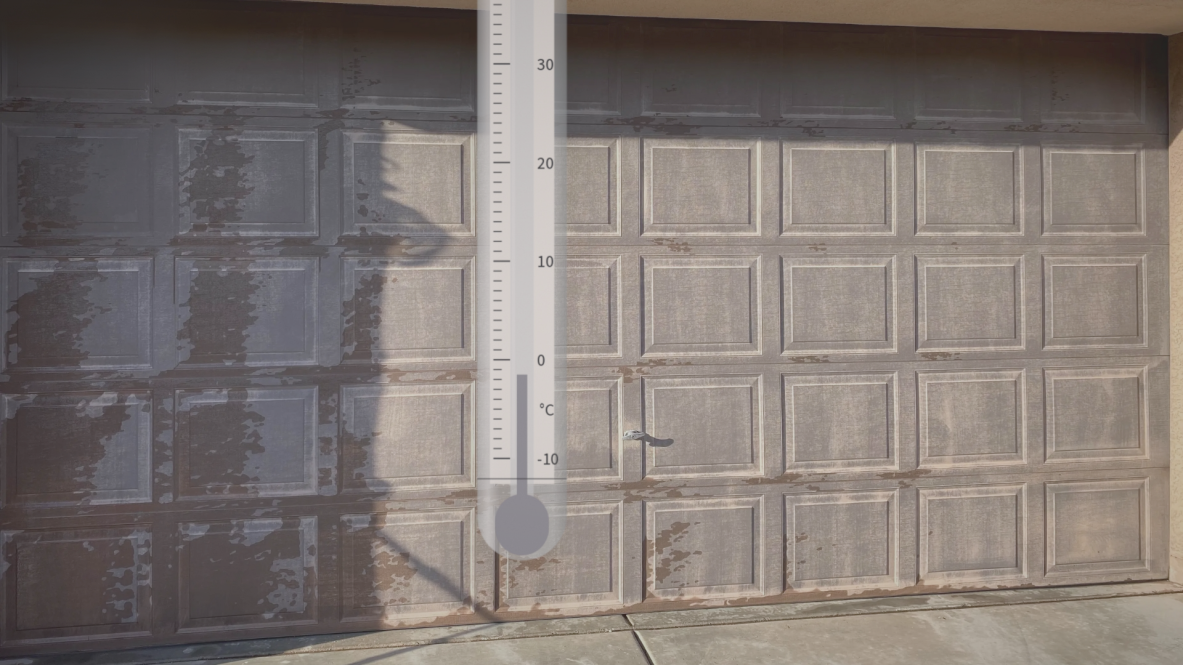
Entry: -1.5 °C
